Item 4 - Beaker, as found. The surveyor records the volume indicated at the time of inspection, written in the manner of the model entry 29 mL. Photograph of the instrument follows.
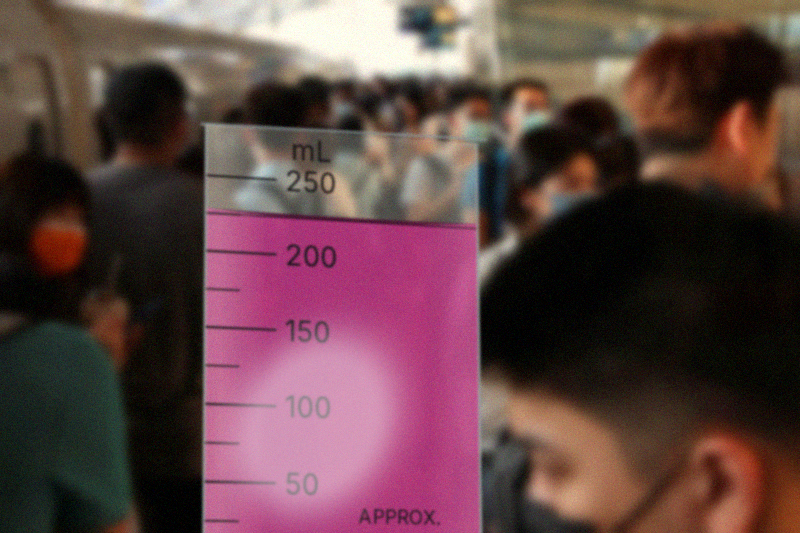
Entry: 225 mL
